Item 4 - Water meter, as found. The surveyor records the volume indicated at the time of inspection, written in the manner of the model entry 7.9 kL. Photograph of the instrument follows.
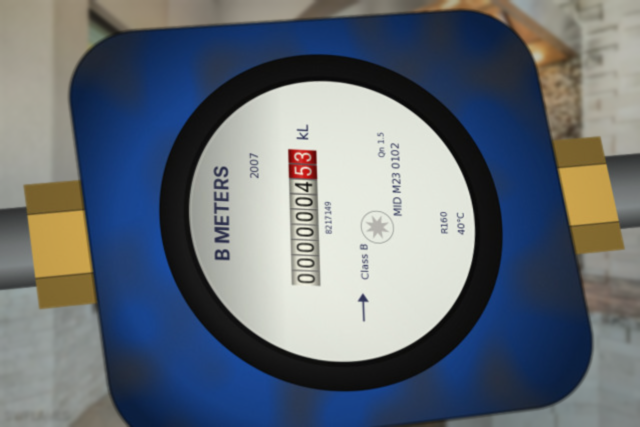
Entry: 4.53 kL
